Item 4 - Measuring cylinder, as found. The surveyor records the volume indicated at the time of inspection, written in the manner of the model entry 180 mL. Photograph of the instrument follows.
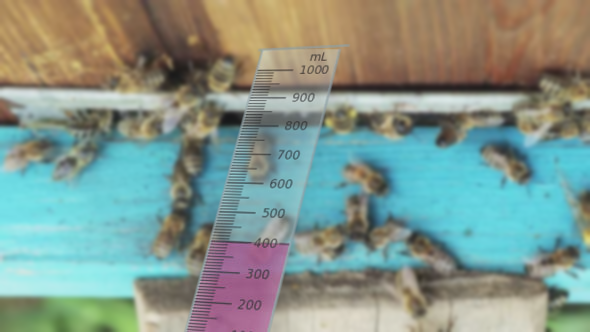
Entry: 400 mL
